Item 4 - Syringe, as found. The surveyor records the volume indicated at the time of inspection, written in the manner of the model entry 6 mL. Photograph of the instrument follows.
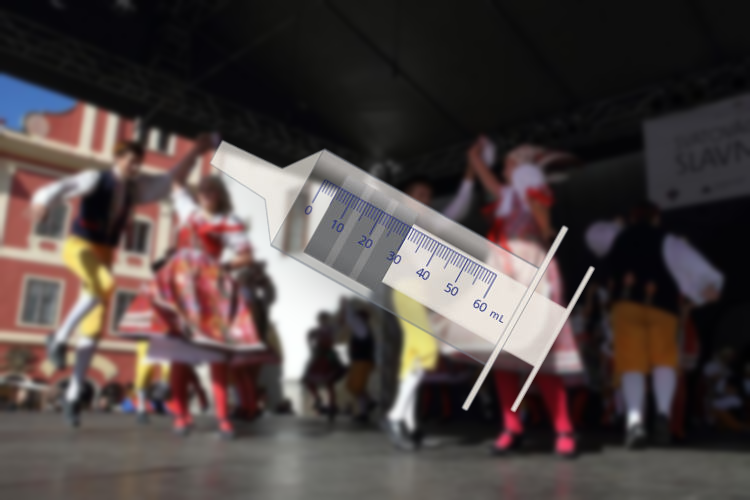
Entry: 5 mL
